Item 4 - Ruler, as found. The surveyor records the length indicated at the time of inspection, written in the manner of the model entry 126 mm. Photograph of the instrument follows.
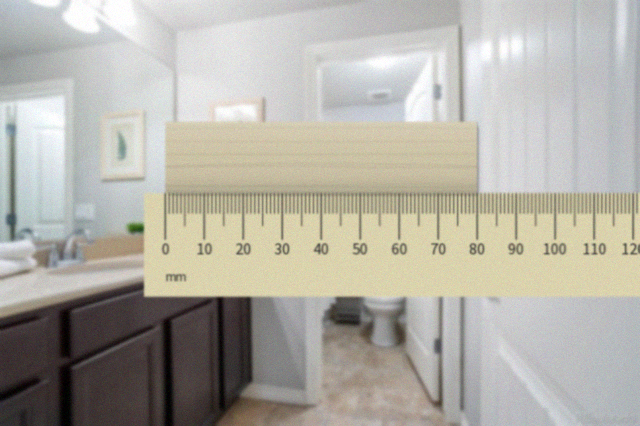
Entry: 80 mm
